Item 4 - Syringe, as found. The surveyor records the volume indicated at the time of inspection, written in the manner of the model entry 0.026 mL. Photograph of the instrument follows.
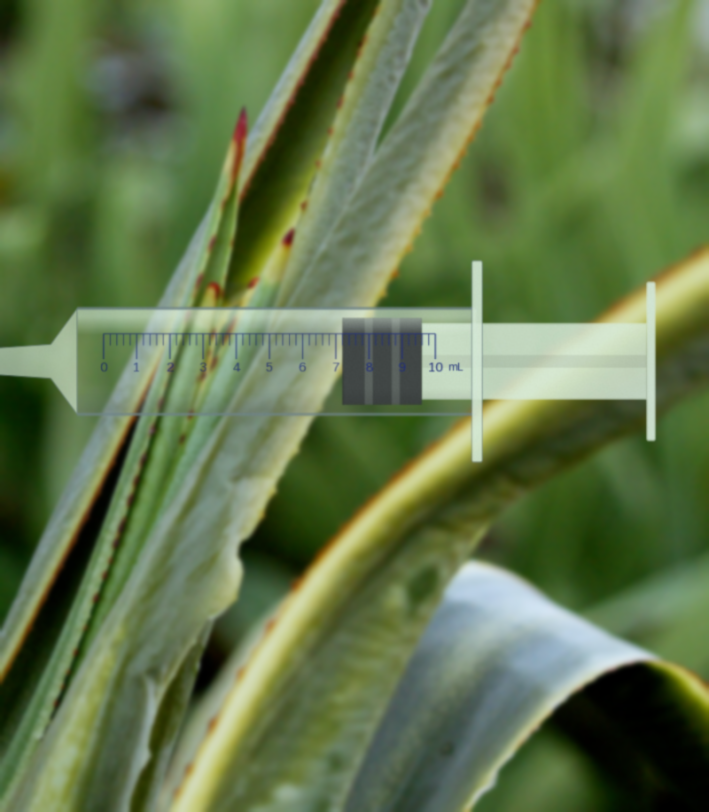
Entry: 7.2 mL
